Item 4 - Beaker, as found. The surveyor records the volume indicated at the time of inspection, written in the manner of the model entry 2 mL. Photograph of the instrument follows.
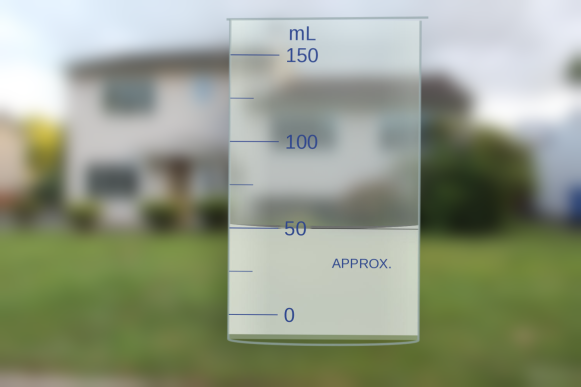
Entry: 50 mL
